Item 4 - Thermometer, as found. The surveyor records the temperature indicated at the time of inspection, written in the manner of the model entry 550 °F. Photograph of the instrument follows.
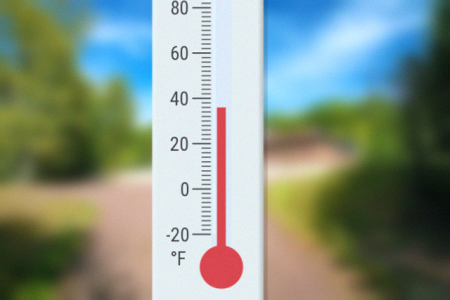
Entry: 36 °F
